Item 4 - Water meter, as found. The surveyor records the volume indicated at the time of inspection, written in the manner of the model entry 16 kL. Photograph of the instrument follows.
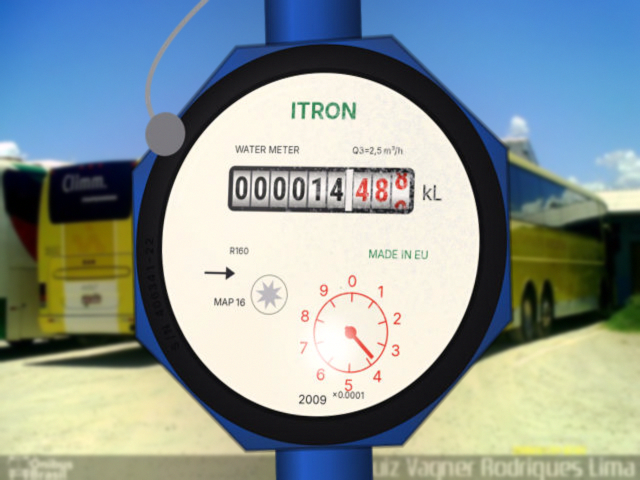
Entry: 14.4883 kL
